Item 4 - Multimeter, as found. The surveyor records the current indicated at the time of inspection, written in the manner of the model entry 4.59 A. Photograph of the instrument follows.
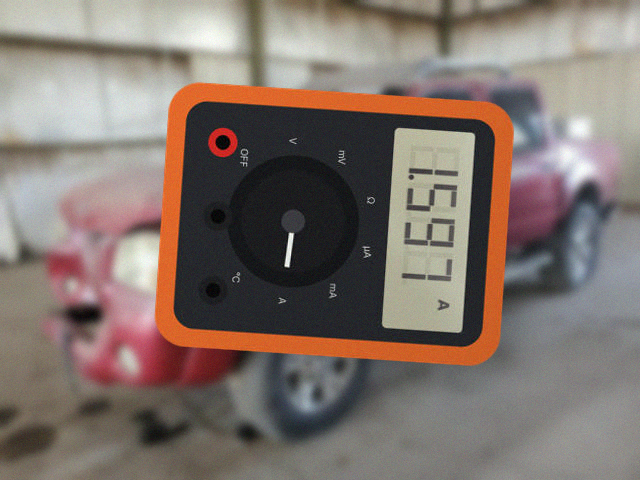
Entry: 1.597 A
